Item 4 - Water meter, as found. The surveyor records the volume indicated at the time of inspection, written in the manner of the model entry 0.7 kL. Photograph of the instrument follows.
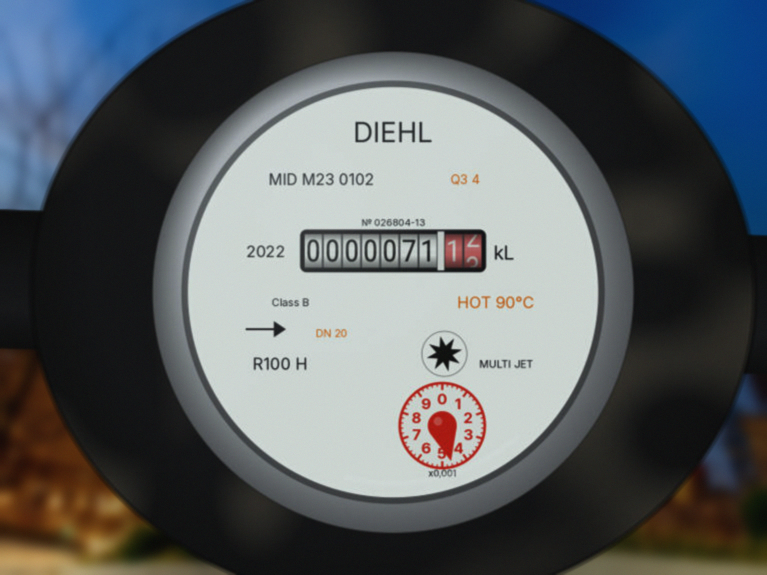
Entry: 71.124 kL
